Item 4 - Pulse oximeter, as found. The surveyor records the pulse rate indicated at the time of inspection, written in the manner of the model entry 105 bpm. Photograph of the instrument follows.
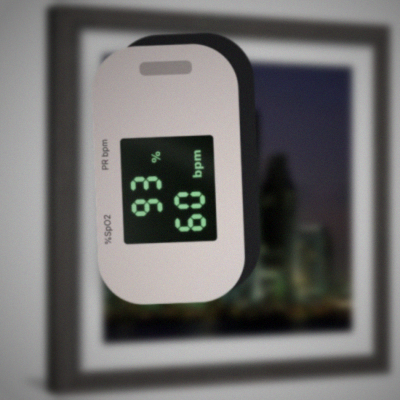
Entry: 60 bpm
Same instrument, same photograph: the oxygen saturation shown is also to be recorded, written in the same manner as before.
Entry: 93 %
